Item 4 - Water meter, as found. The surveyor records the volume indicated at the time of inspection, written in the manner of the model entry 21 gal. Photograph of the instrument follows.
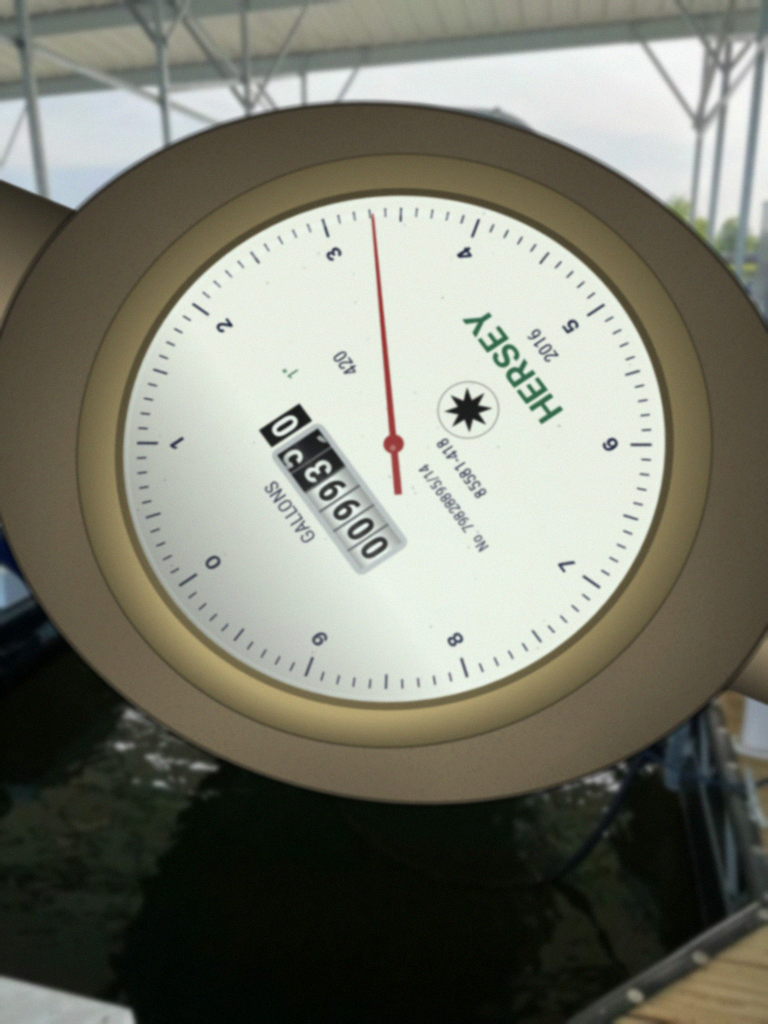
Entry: 99353.3 gal
